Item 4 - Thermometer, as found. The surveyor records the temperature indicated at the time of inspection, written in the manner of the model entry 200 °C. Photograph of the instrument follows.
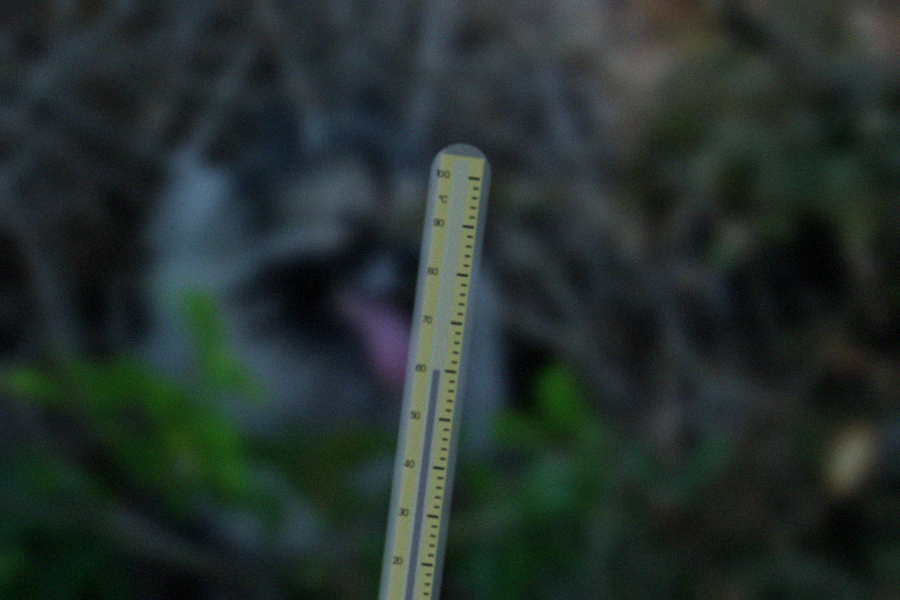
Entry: 60 °C
